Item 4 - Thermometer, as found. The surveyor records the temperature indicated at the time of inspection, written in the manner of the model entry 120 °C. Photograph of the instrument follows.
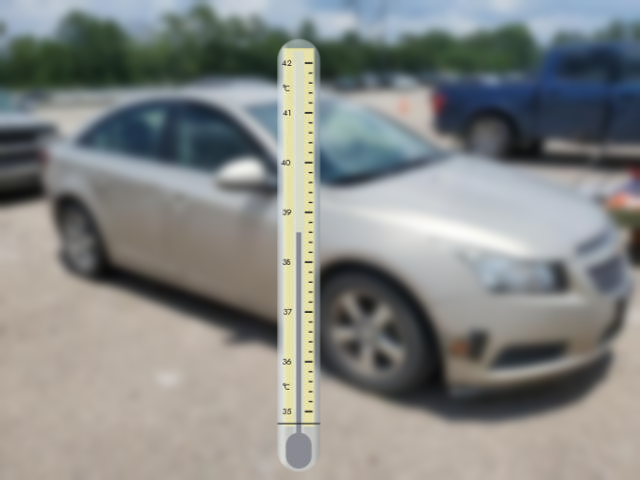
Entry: 38.6 °C
